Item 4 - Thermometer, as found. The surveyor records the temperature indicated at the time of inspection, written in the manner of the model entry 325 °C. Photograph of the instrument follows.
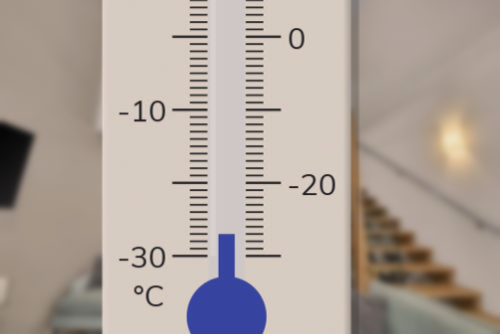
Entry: -27 °C
